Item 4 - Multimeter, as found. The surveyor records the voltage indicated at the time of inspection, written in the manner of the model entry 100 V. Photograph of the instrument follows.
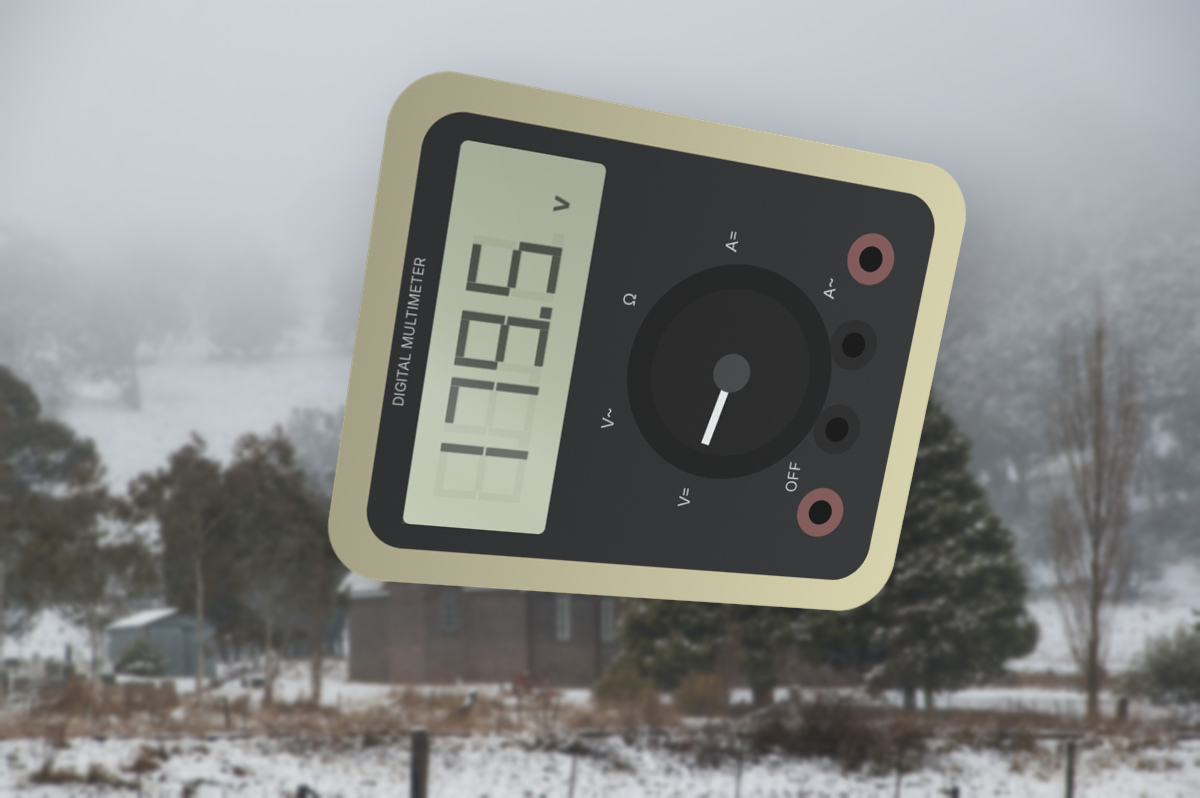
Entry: 179.5 V
